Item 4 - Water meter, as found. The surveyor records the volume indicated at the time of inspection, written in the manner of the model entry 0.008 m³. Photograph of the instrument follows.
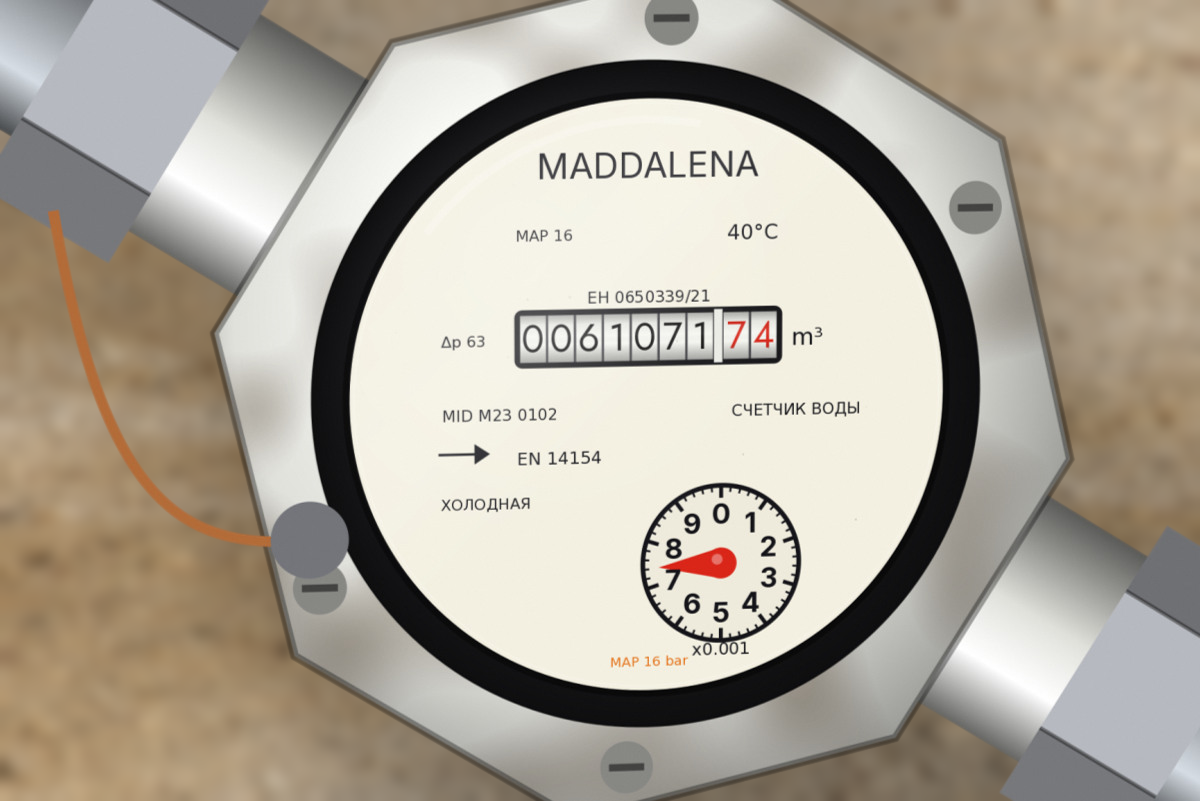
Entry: 61071.747 m³
